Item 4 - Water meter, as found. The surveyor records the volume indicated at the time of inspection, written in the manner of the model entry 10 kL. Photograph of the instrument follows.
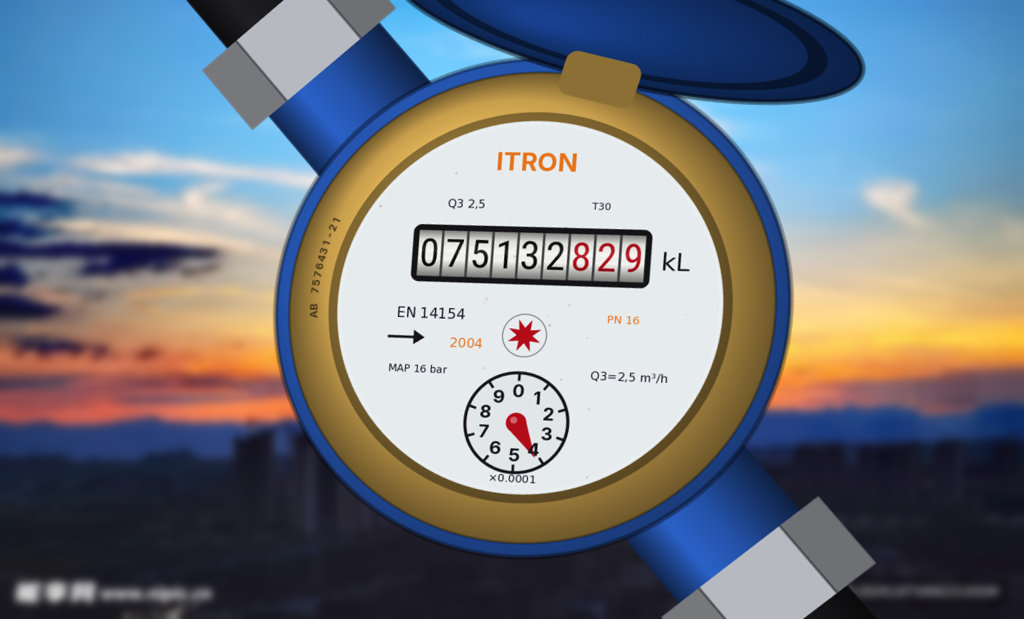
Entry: 75132.8294 kL
